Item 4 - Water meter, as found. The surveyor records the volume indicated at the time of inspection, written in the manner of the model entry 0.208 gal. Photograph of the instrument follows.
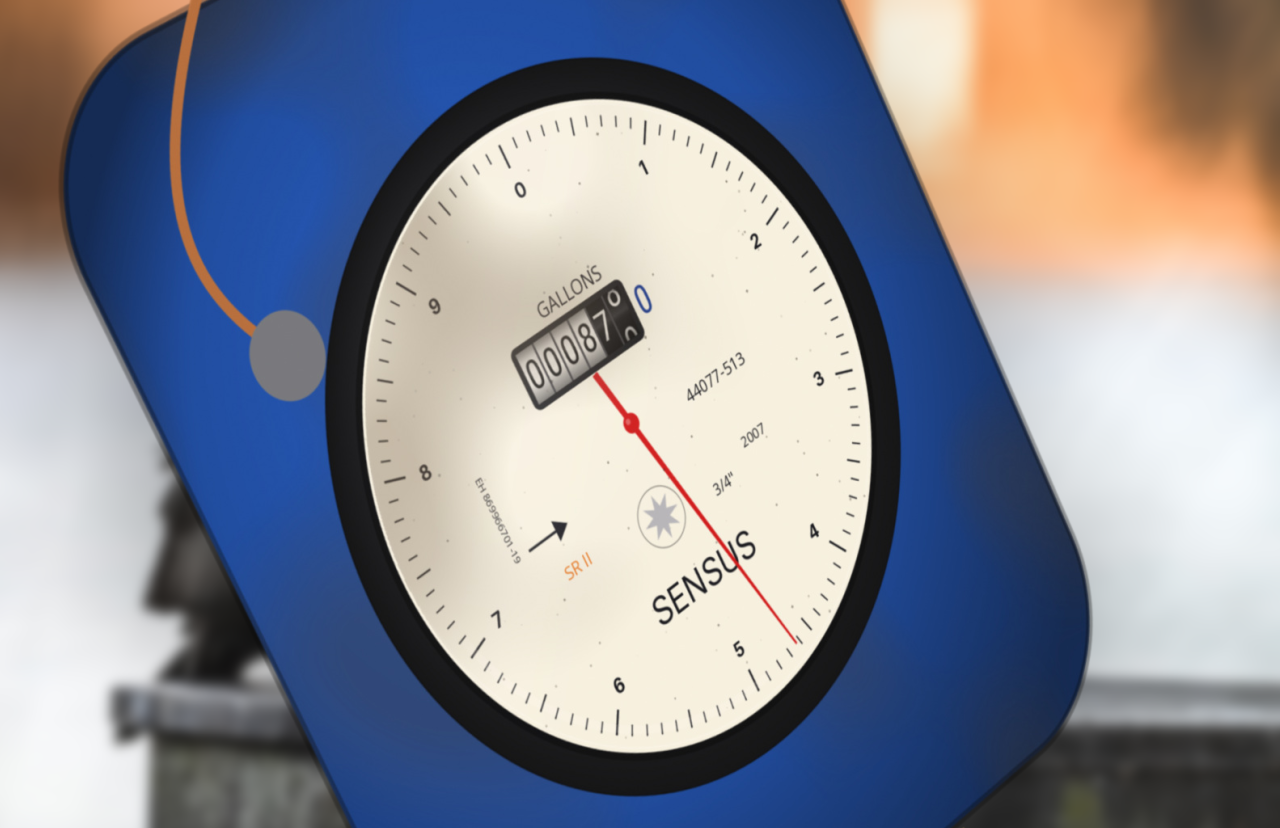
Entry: 8784.6 gal
